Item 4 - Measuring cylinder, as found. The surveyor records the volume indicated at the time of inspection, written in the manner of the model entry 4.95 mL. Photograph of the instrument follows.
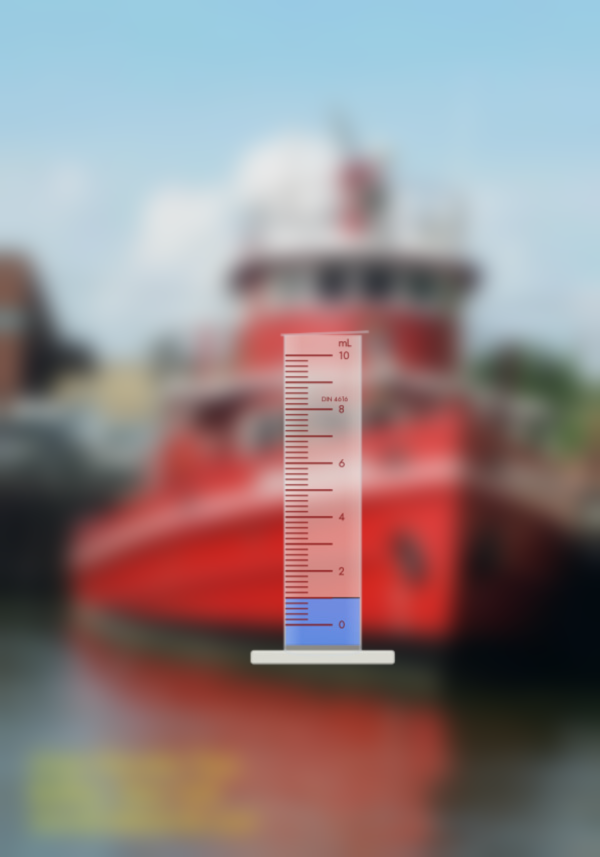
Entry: 1 mL
